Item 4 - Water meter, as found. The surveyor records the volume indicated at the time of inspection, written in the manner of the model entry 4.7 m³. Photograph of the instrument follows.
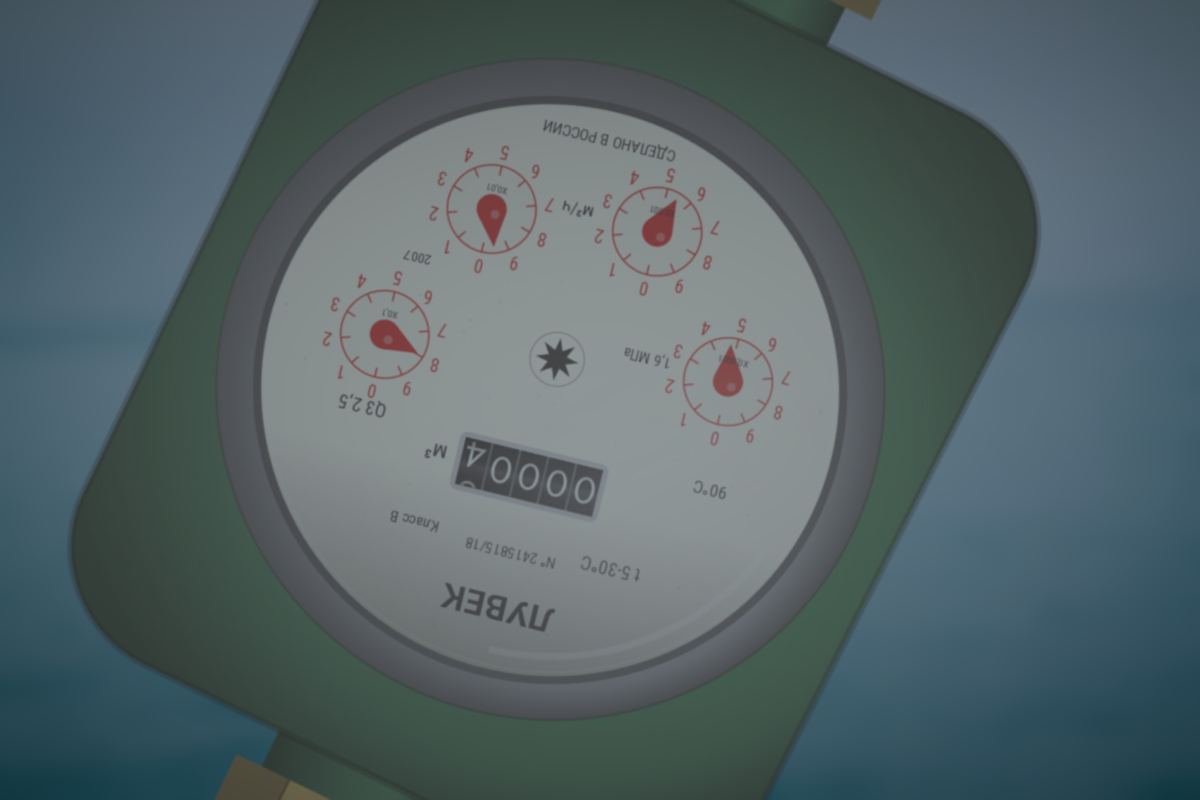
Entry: 3.7954 m³
